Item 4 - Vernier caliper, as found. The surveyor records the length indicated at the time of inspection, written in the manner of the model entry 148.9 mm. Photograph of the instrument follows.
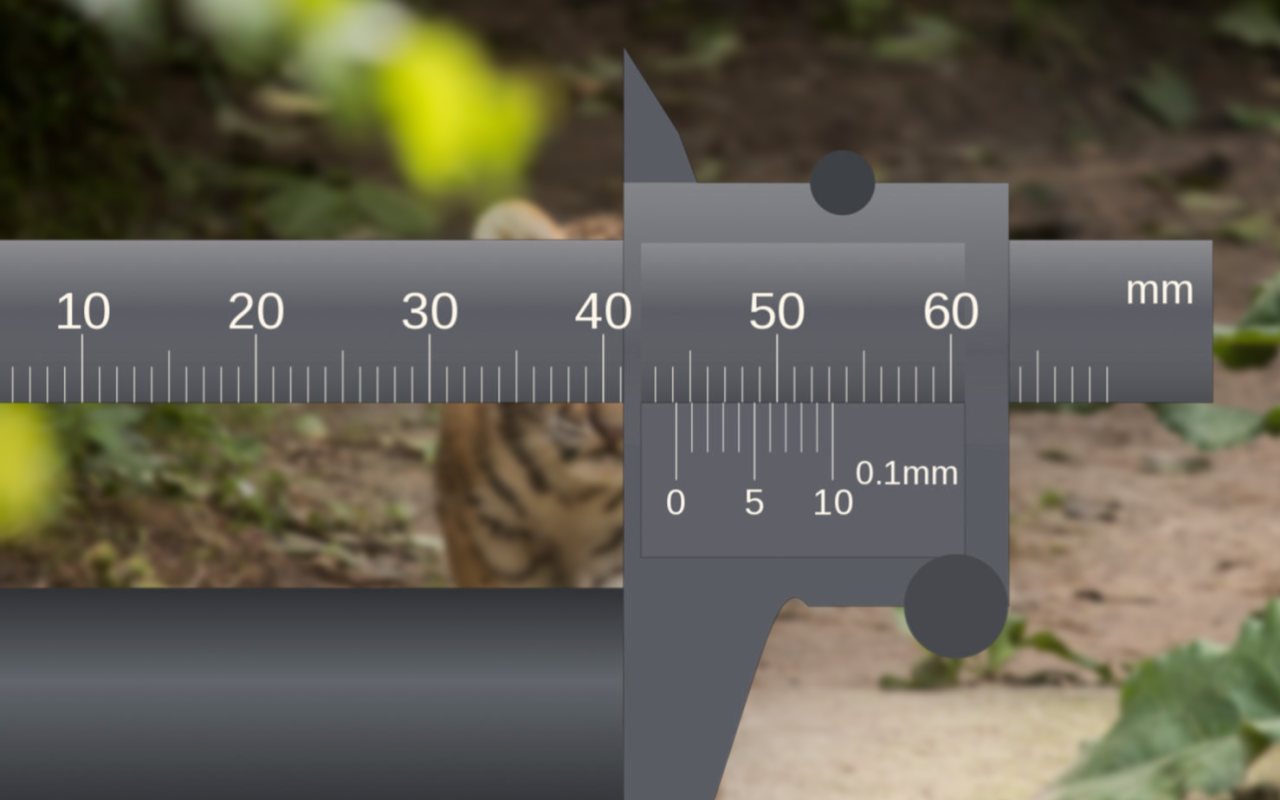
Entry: 44.2 mm
